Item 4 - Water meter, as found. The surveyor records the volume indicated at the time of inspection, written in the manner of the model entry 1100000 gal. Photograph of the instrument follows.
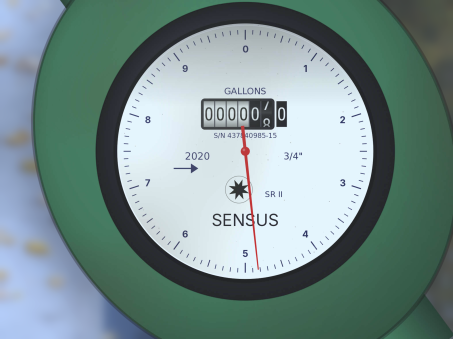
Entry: 74.8 gal
